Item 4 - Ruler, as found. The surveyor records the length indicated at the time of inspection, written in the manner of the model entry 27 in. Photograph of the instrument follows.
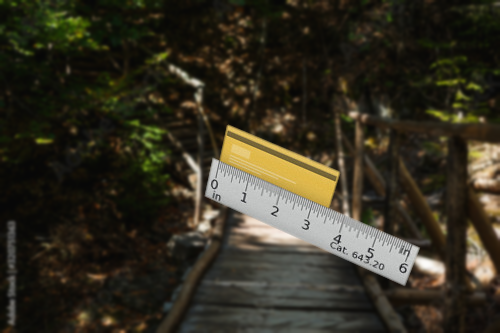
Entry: 3.5 in
